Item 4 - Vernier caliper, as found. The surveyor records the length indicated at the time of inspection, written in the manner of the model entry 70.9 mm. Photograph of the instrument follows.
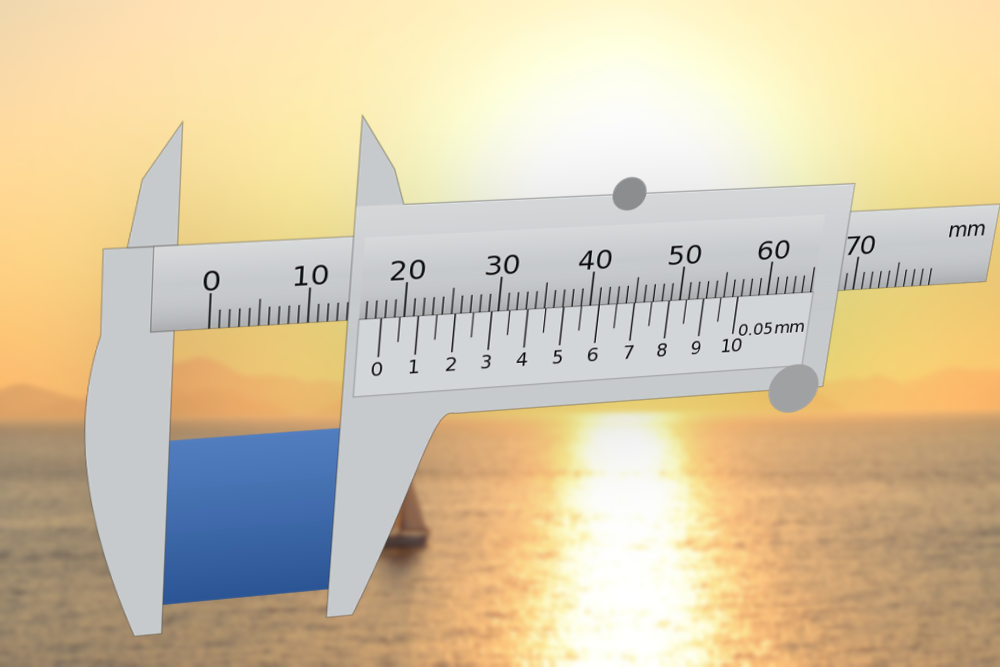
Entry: 17.6 mm
